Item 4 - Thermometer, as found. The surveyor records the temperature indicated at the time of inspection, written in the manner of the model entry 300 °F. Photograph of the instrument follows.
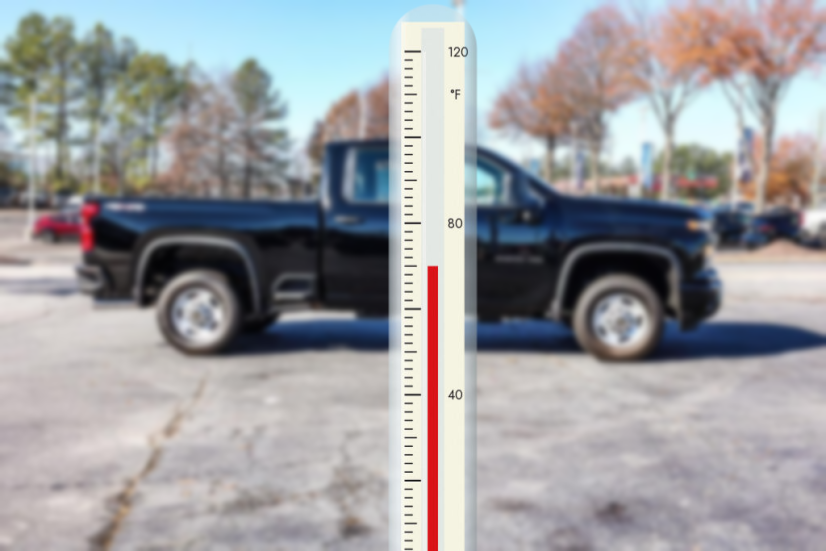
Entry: 70 °F
